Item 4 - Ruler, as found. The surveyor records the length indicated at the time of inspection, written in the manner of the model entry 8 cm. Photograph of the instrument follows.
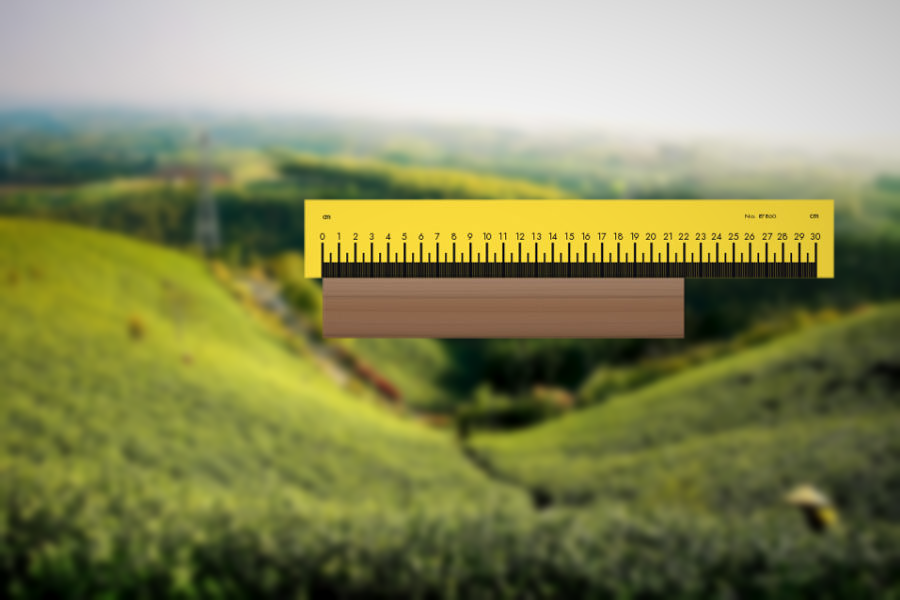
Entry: 22 cm
